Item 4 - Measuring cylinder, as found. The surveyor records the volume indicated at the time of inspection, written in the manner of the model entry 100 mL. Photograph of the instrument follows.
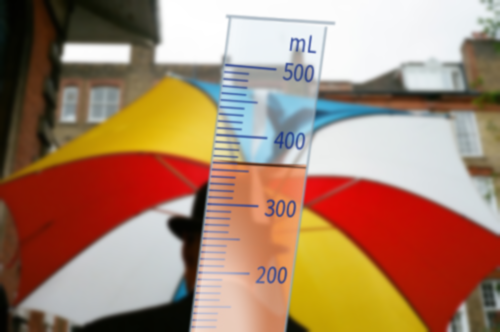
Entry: 360 mL
